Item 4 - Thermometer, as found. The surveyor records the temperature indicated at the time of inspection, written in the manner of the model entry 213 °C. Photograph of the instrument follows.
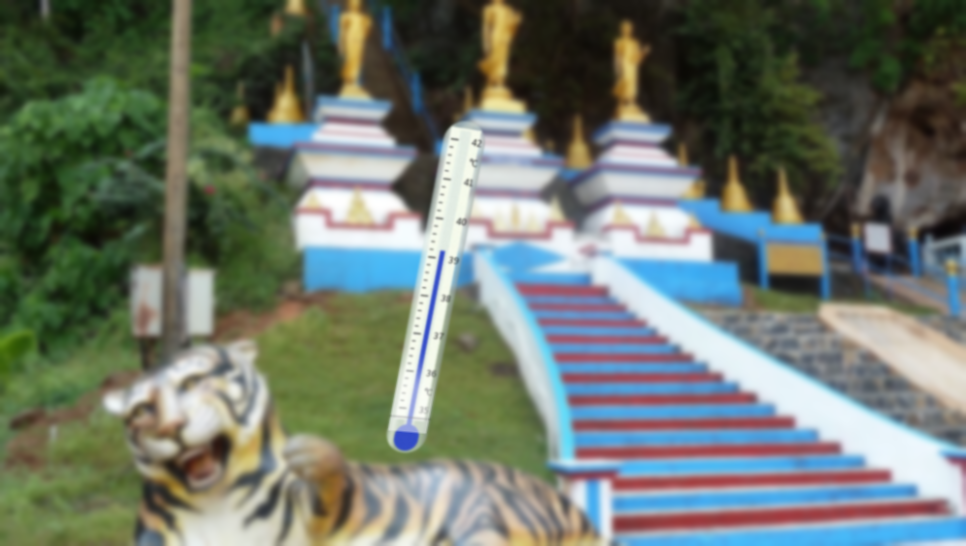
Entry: 39.2 °C
